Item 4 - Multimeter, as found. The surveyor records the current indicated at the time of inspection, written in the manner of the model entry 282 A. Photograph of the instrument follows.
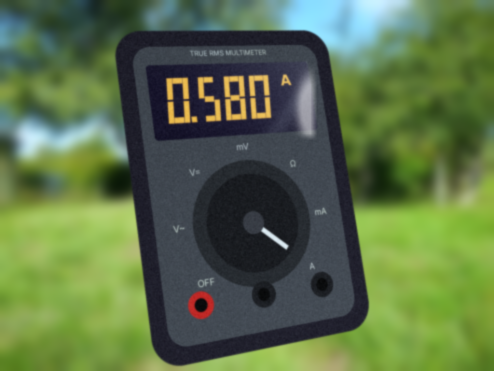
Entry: 0.580 A
